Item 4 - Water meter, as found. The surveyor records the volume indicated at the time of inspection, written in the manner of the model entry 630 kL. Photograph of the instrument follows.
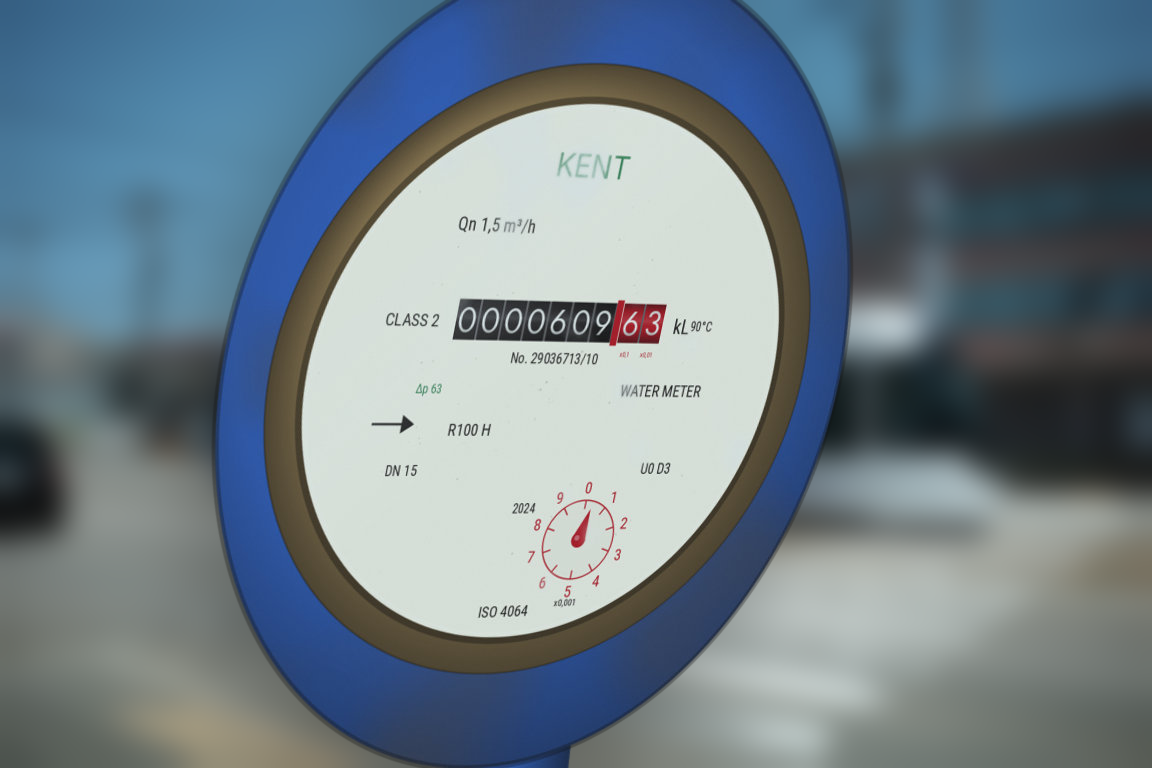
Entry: 609.630 kL
